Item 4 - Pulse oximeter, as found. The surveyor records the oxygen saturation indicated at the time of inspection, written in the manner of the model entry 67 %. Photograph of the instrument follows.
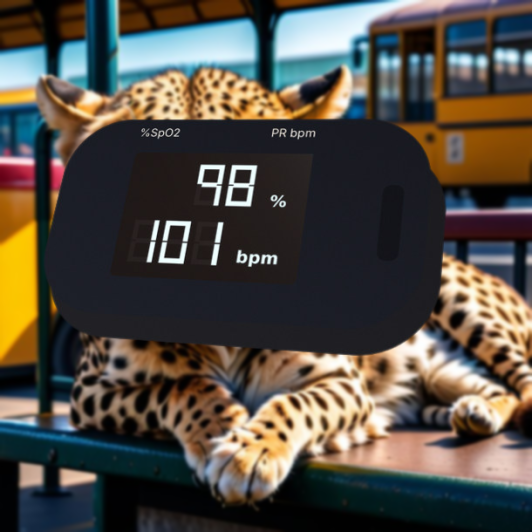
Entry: 98 %
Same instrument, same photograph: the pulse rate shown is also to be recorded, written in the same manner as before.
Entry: 101 bpm
